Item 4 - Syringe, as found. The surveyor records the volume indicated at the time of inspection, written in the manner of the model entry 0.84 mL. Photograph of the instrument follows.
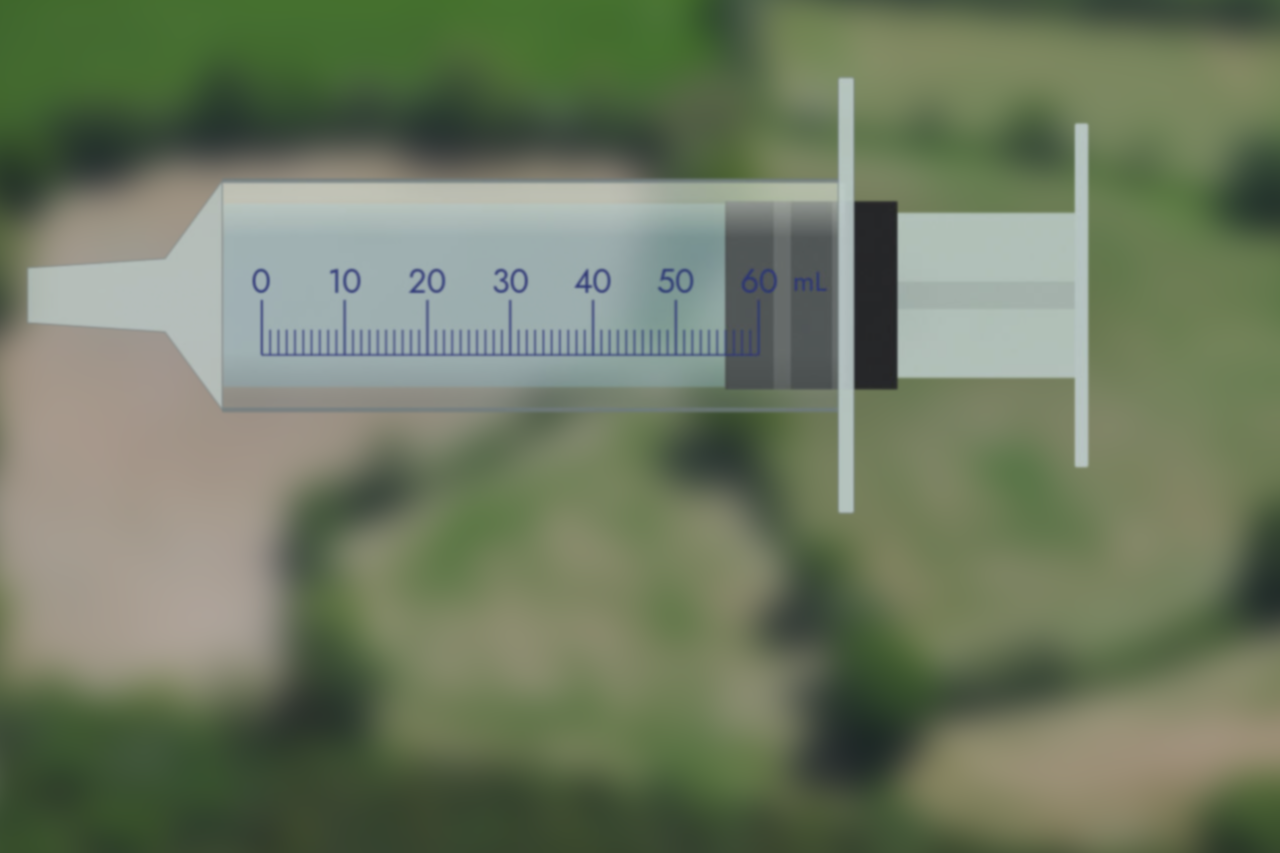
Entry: 56 mL
